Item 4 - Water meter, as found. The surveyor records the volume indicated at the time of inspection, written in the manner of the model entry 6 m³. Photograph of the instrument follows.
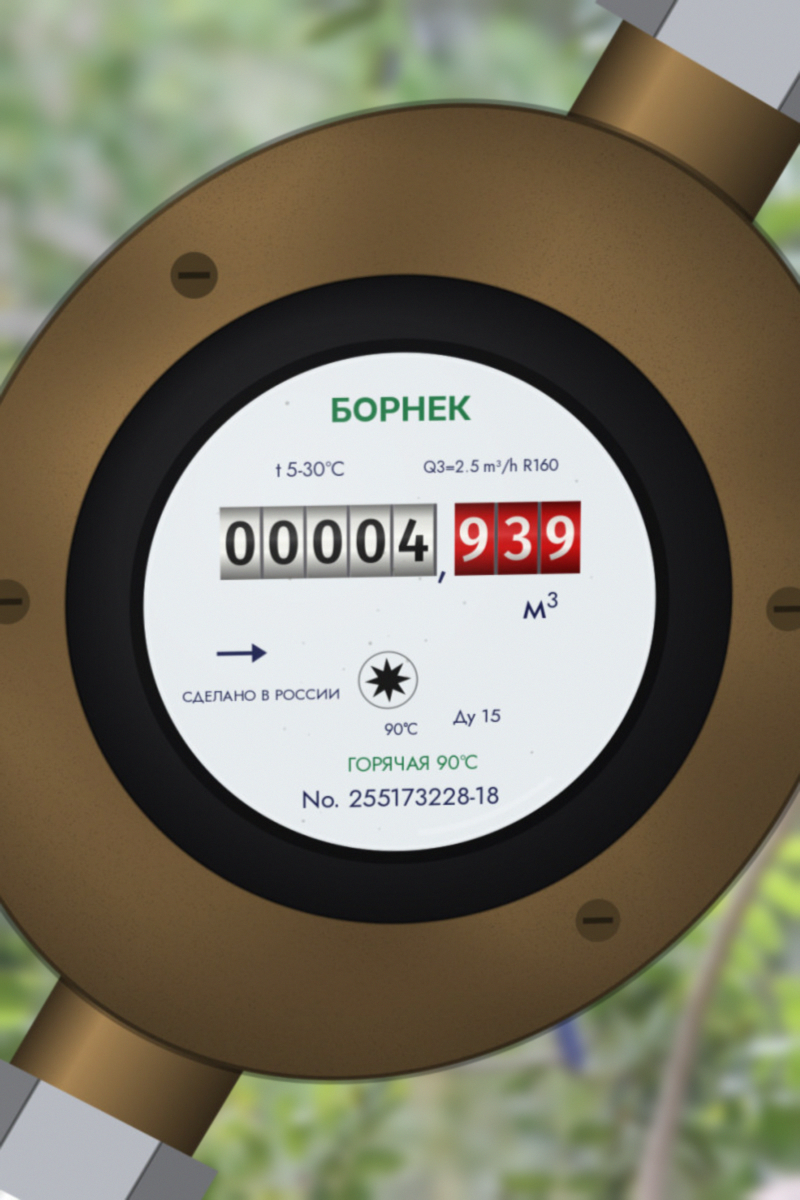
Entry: 4.939 m³
